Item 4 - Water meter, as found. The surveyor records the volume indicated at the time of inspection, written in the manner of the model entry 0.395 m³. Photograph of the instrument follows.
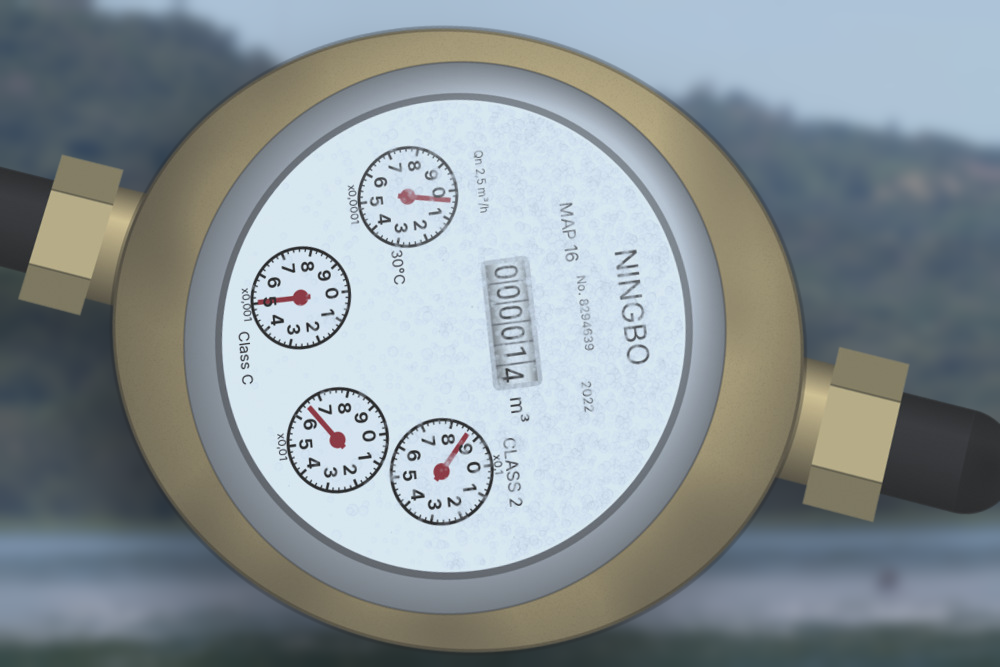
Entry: 13.8650 m³
